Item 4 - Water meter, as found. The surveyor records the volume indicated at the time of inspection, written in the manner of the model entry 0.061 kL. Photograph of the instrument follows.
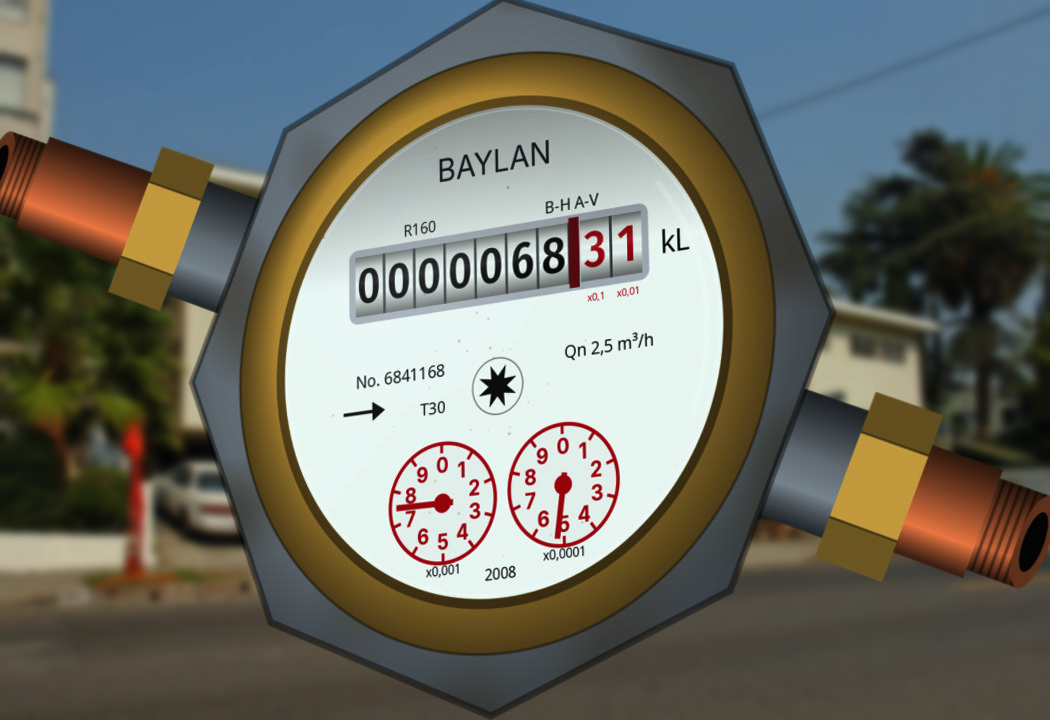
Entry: 68.3175 kL
